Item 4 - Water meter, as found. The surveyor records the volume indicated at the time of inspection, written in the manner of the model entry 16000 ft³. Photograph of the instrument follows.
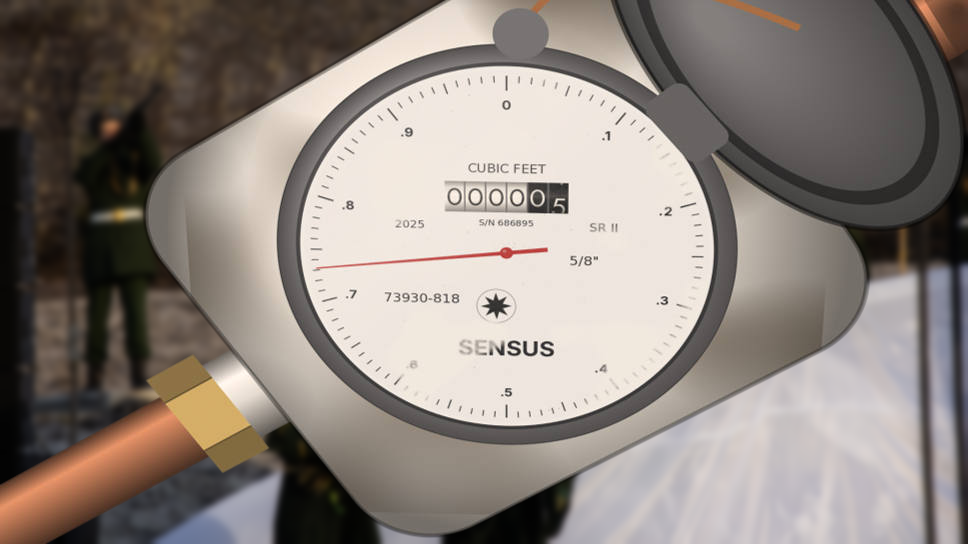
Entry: 4.73 ft³
